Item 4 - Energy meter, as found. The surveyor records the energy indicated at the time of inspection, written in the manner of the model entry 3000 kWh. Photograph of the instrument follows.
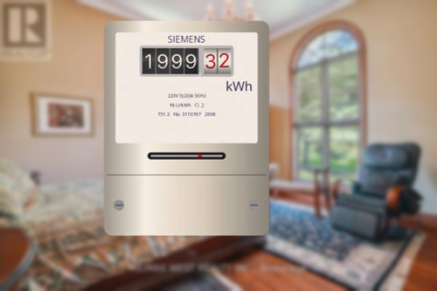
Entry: 1999.32 kWh
